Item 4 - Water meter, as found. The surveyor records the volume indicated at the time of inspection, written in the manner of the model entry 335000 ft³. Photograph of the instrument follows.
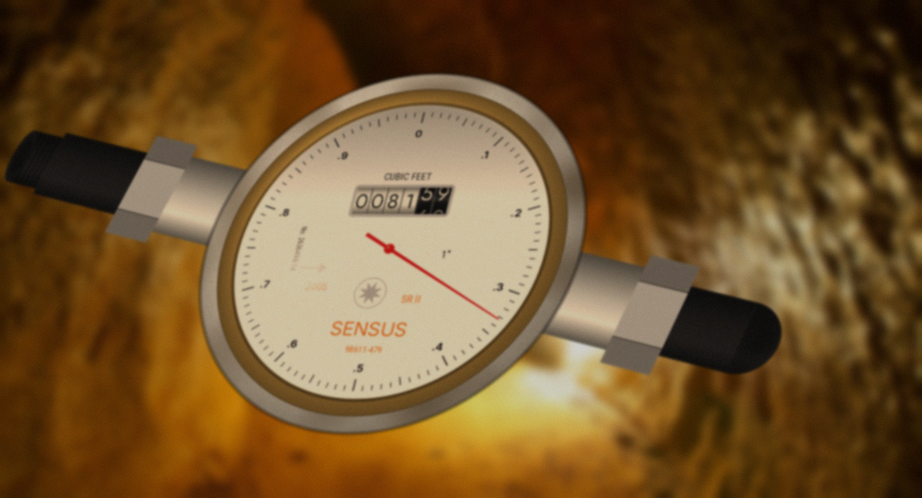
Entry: 8159.33 ft³
